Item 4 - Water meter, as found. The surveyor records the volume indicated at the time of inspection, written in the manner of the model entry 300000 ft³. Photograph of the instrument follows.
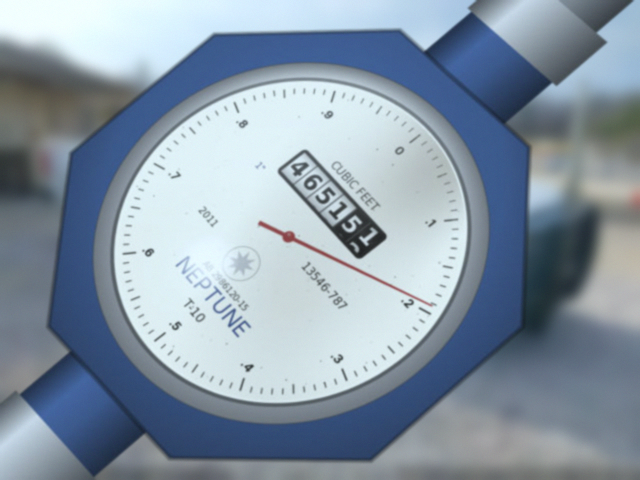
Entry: 465151.19 ft³
